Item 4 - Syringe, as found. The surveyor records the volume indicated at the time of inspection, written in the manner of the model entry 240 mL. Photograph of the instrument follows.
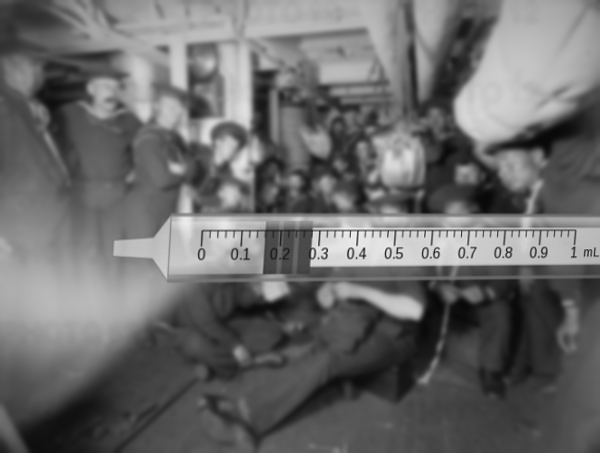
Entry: 0.16 mL
